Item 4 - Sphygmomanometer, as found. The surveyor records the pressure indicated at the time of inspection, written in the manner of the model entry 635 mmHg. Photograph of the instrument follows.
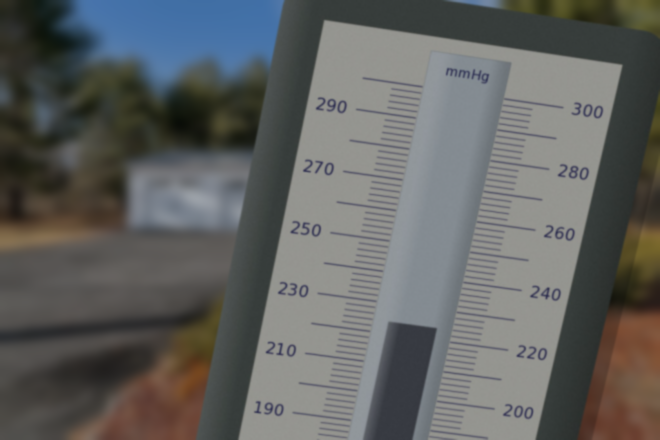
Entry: 224 mmHg
